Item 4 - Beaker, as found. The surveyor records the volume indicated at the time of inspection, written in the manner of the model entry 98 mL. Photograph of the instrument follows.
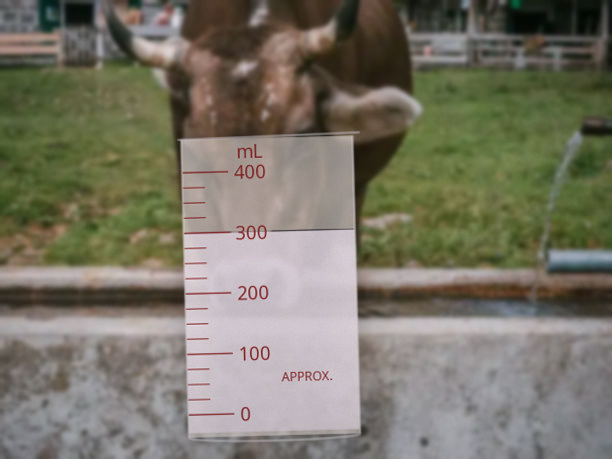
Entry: 300 mL
